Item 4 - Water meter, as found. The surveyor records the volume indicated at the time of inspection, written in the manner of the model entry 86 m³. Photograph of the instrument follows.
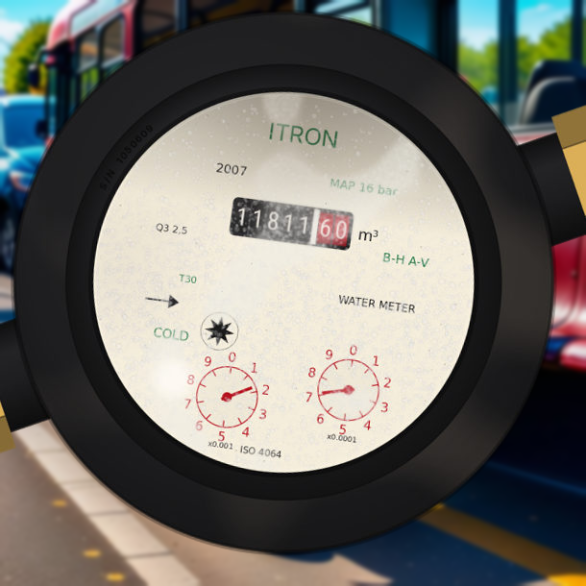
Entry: 11811.6017 m³
